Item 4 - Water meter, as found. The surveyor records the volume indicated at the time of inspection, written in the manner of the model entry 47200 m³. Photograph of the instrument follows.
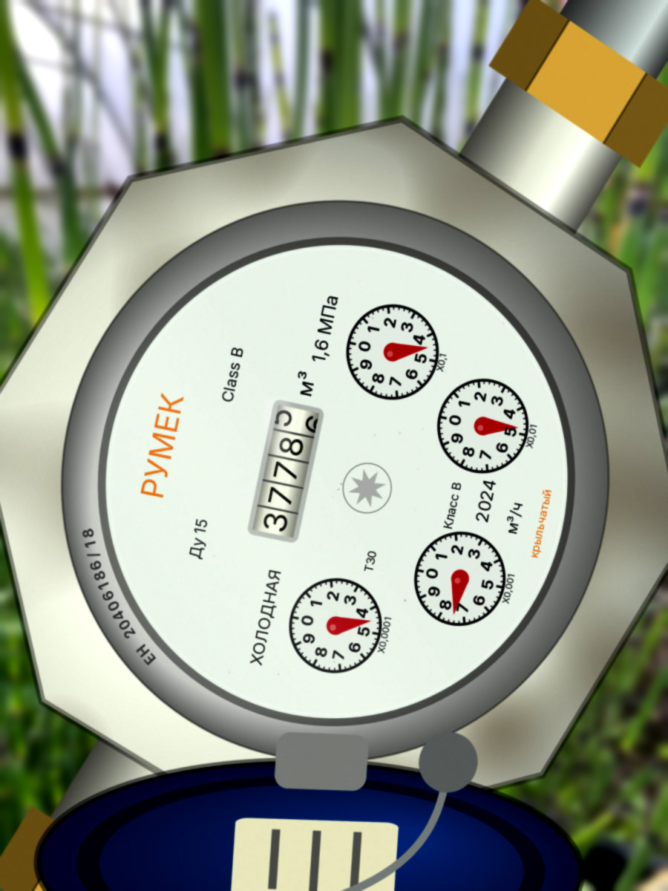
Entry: 37785.4474 m³
